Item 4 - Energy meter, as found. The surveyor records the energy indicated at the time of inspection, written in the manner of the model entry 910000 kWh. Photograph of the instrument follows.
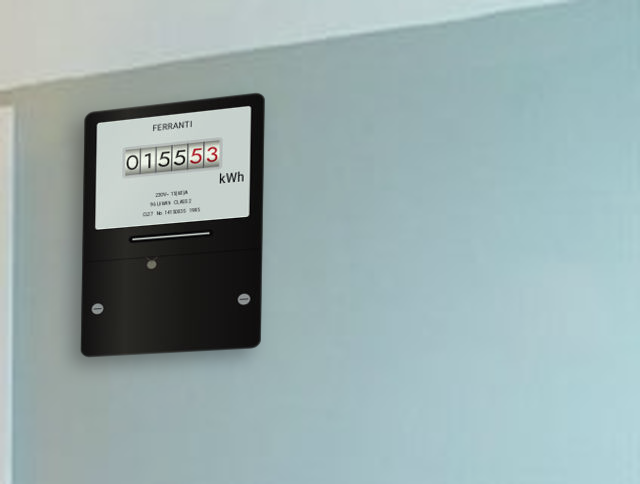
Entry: 155.53 kWh
